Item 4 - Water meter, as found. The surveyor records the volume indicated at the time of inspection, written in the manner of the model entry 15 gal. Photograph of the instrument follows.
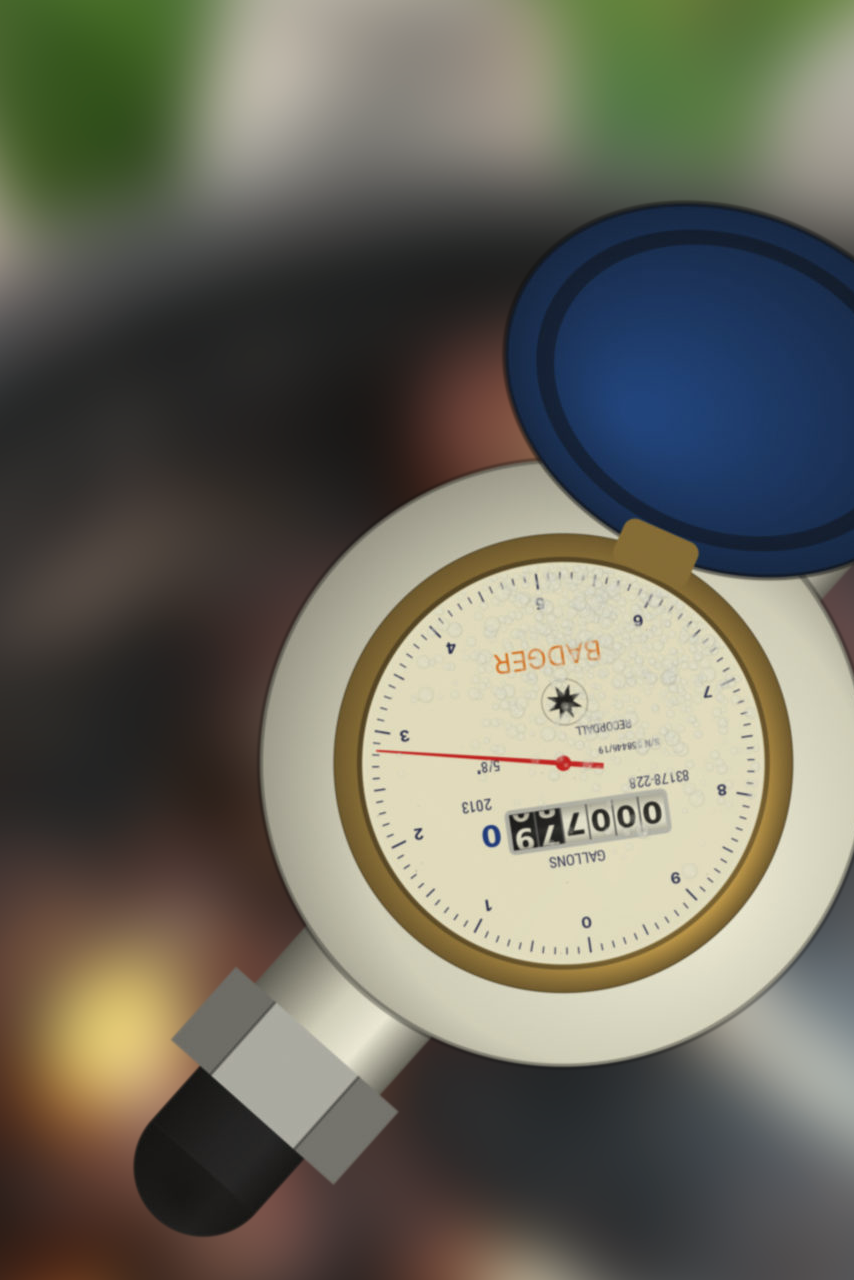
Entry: 7792.8 gal
